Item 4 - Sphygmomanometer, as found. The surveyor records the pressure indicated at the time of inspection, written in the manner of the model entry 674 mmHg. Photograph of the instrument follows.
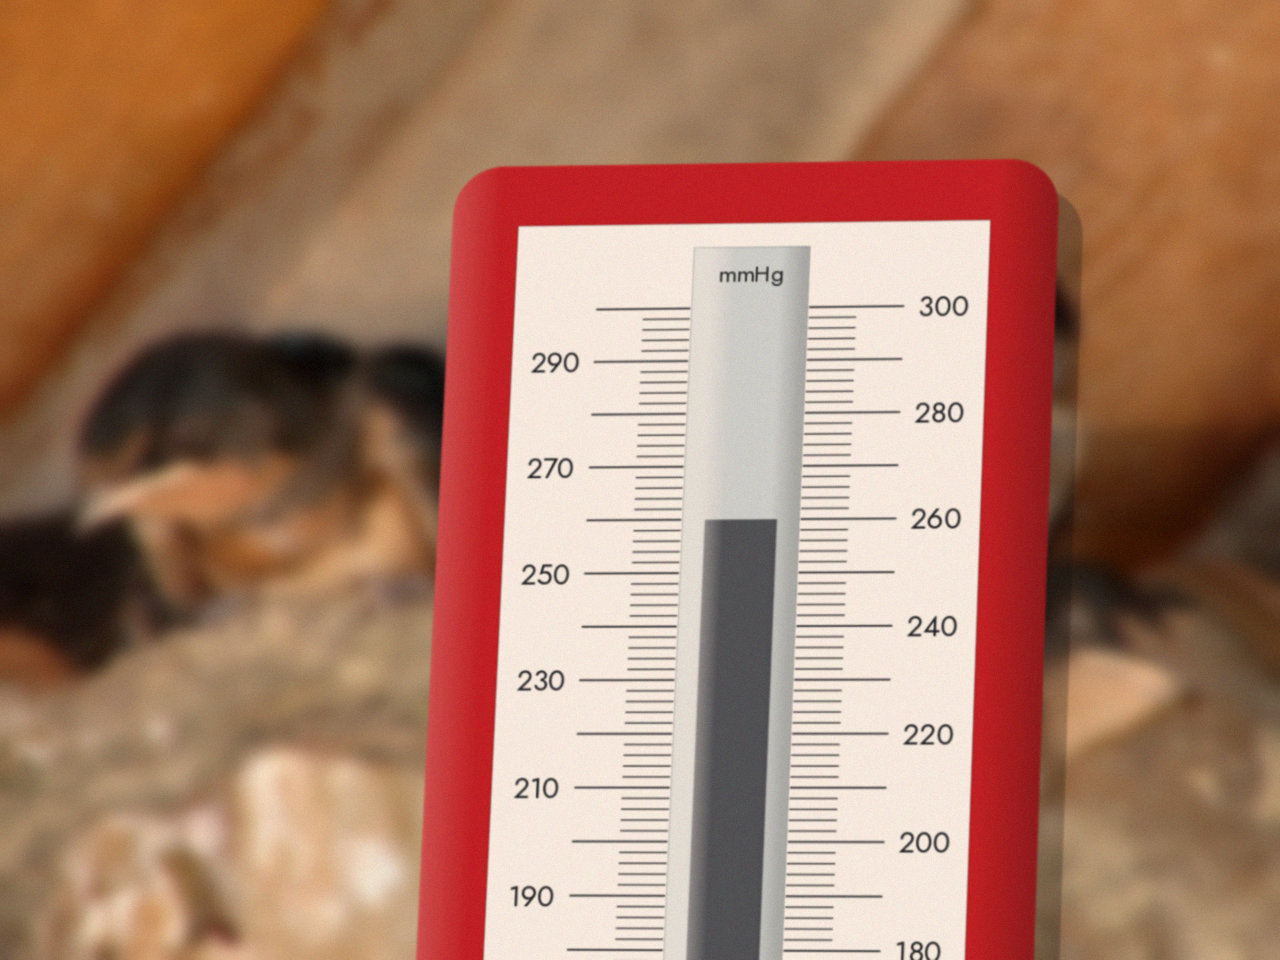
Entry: 260 mmHg
